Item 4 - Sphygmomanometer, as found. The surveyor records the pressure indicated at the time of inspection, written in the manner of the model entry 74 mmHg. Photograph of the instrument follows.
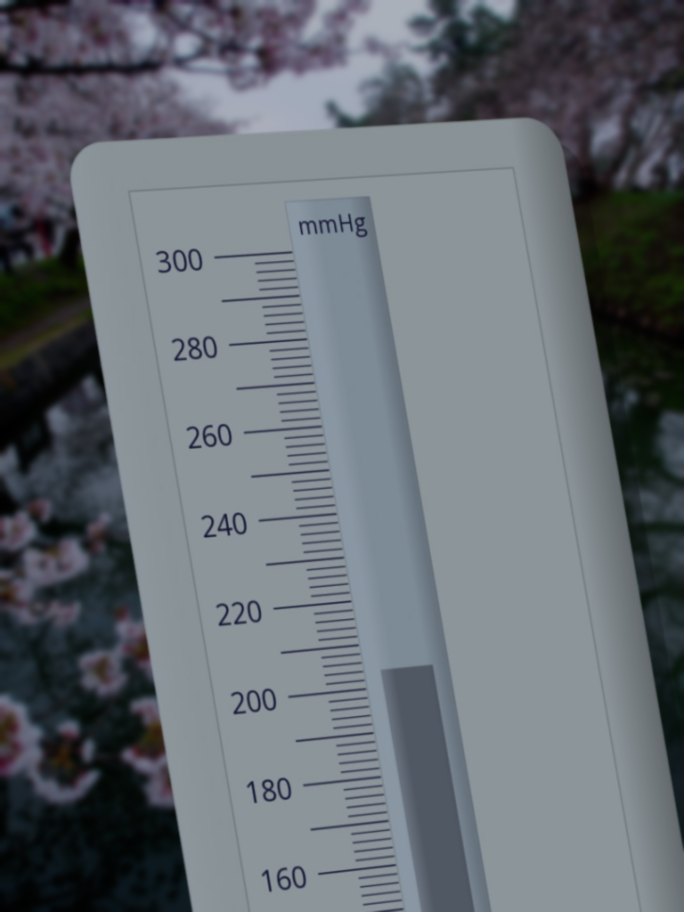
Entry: 204 mmHg
